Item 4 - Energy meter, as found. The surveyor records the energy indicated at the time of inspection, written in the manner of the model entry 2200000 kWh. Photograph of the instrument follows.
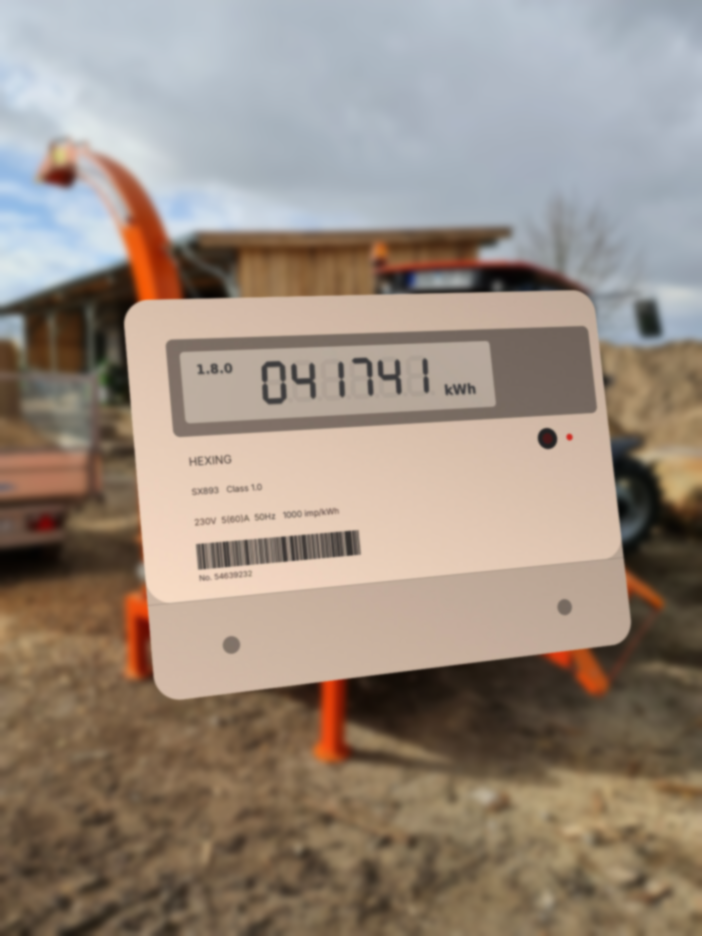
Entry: 41741 kWh
